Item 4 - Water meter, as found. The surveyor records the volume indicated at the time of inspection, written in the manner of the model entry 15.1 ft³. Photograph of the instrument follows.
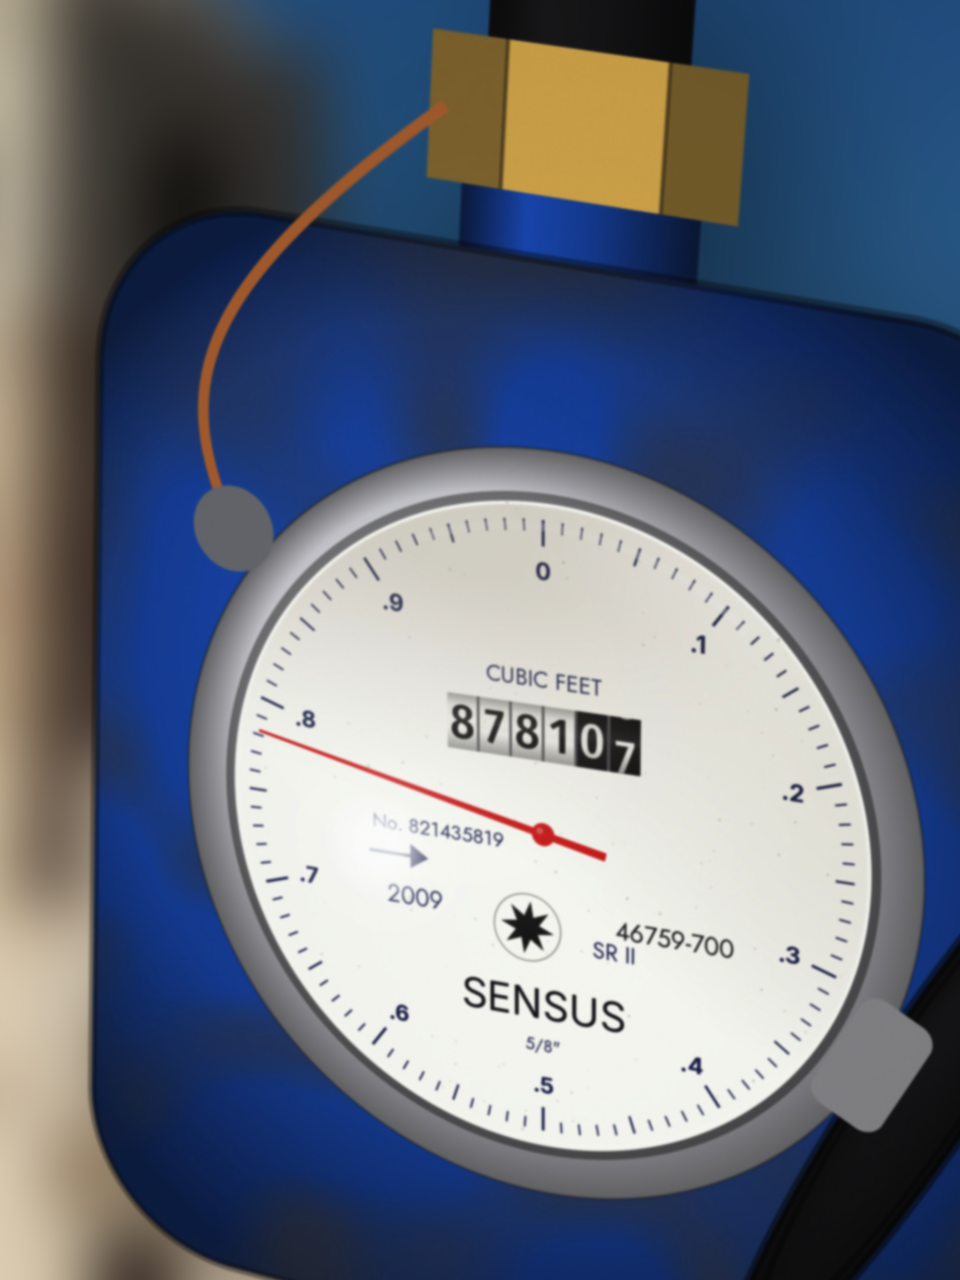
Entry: 878106.78 ft³
